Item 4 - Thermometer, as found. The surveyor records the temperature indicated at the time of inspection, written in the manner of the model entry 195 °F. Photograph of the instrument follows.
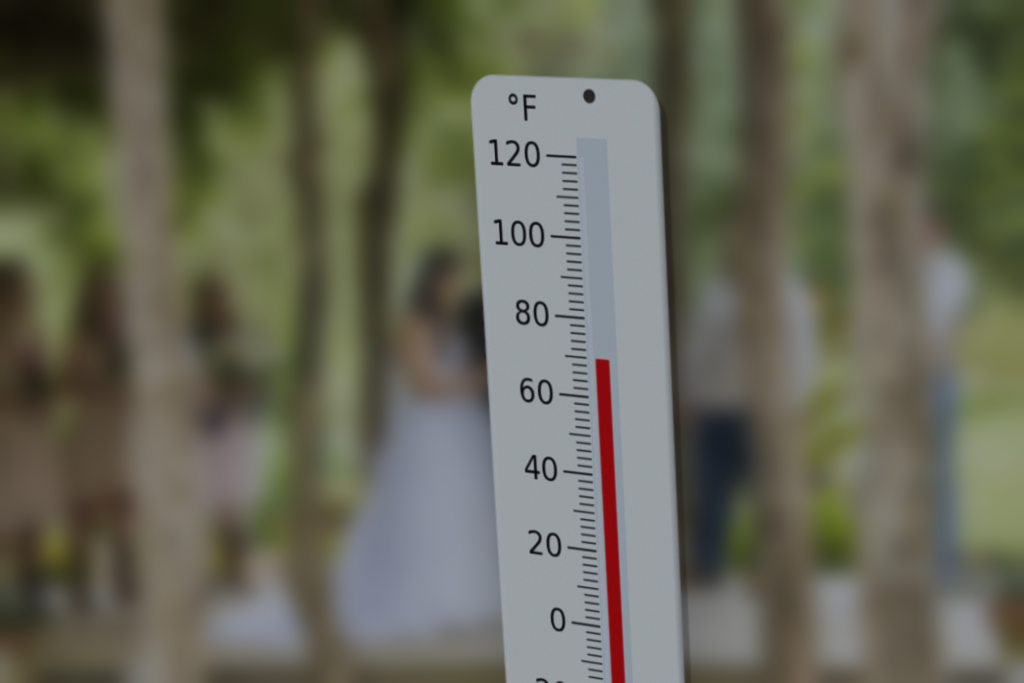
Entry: 70 °F
